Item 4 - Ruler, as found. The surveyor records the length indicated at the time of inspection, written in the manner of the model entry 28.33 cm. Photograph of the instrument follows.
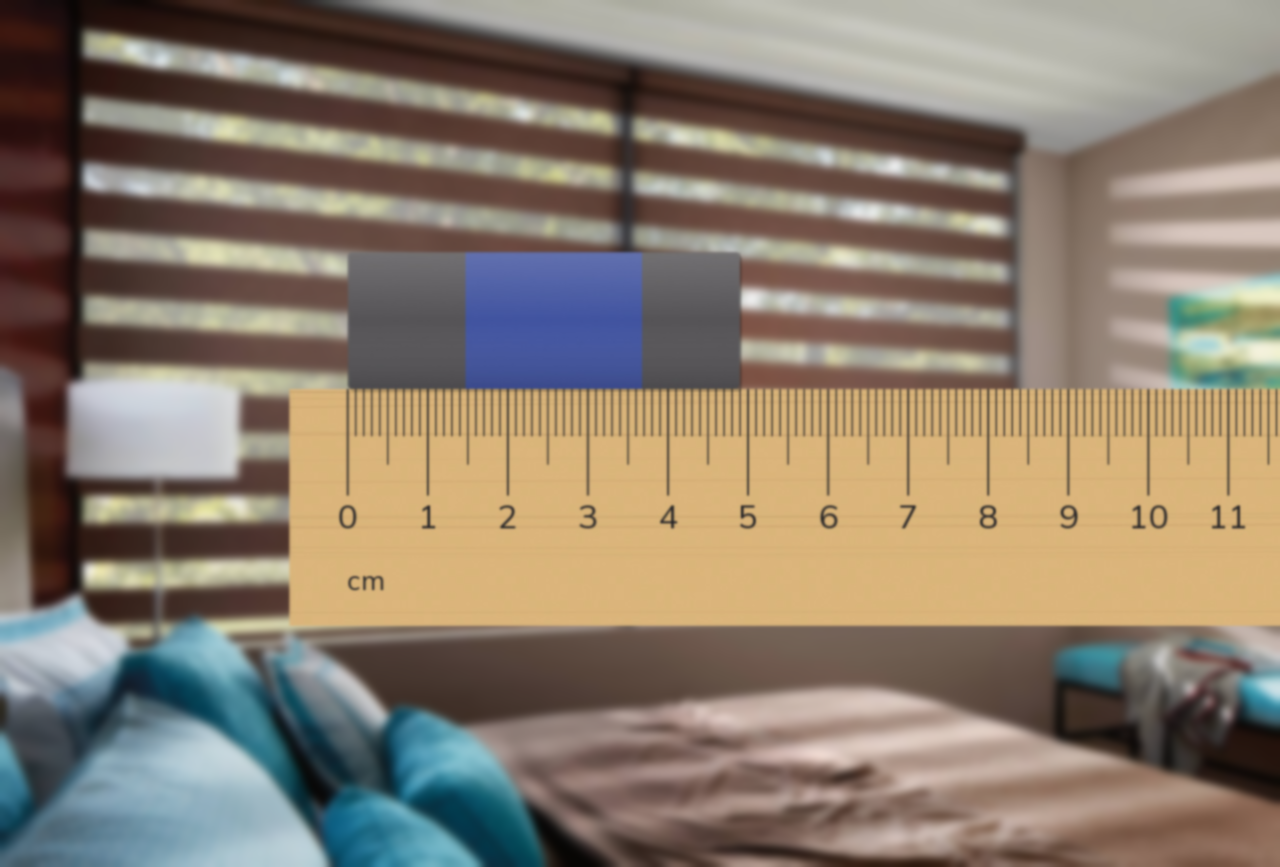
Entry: 4.9 cm
